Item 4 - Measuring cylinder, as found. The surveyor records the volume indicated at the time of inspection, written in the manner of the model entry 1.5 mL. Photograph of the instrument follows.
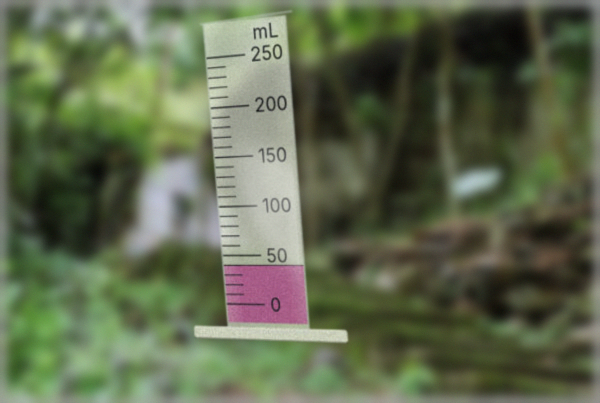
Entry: 40 mL
